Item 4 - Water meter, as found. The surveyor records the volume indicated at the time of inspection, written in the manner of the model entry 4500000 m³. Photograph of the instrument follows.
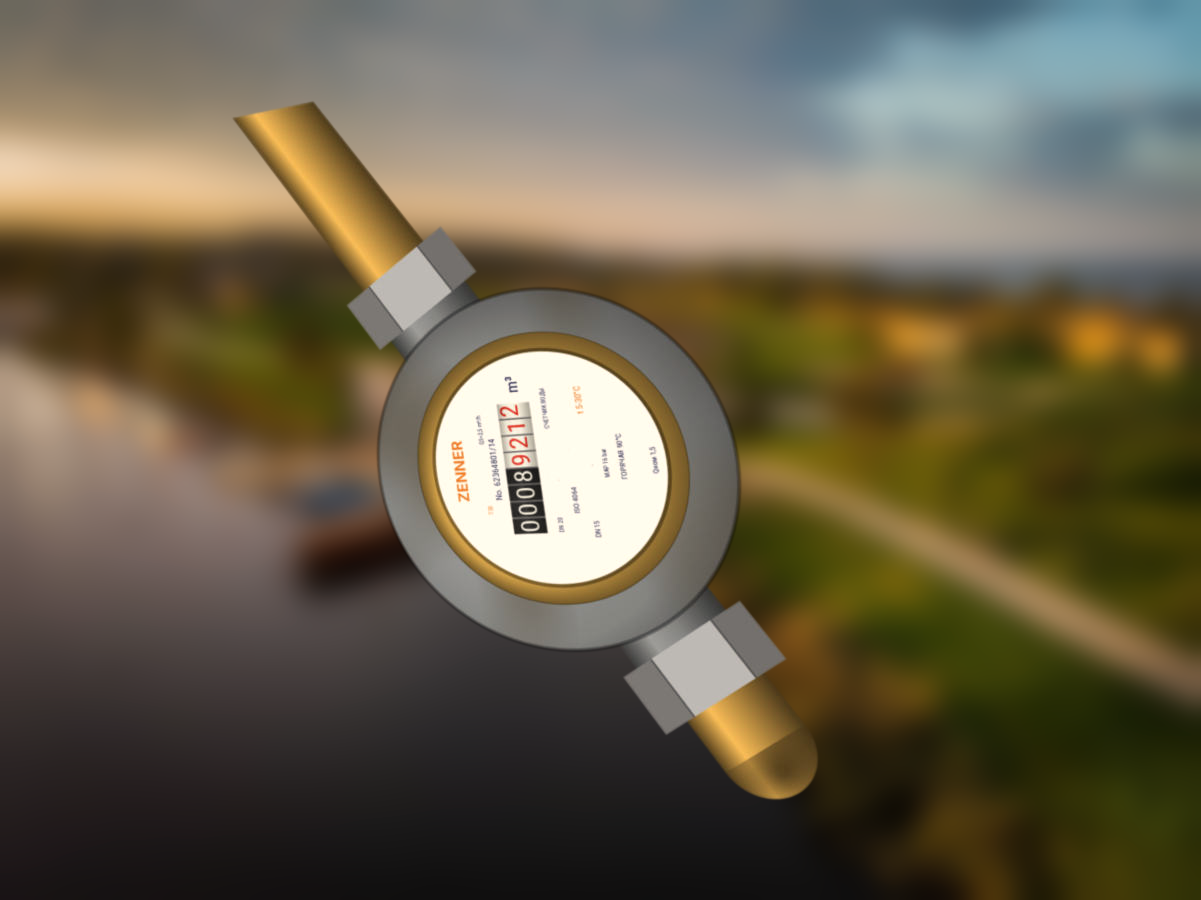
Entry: 8.9212 m³
